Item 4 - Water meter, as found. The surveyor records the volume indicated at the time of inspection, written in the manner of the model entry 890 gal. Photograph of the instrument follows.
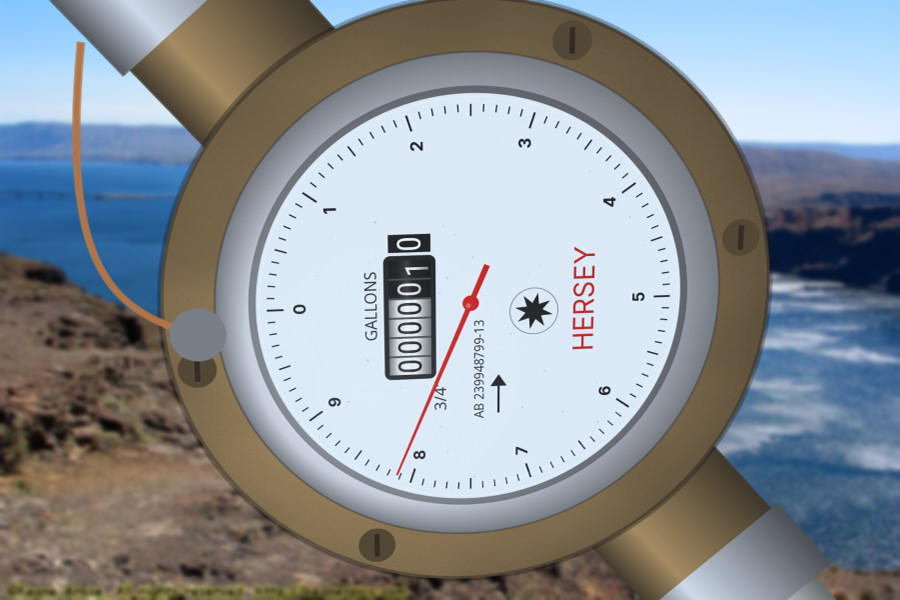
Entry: 8.1 gal
